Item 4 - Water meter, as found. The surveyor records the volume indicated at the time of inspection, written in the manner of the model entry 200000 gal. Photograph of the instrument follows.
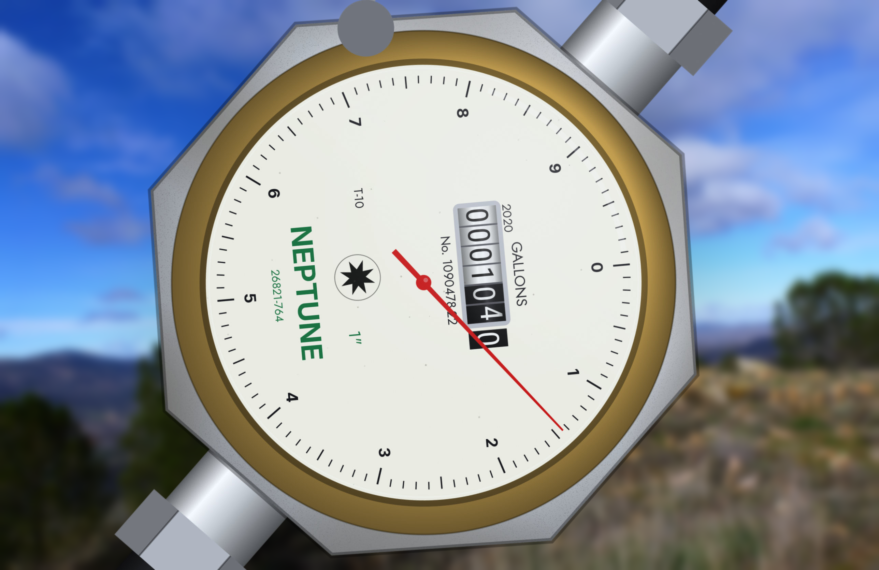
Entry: 1041.4 gal
